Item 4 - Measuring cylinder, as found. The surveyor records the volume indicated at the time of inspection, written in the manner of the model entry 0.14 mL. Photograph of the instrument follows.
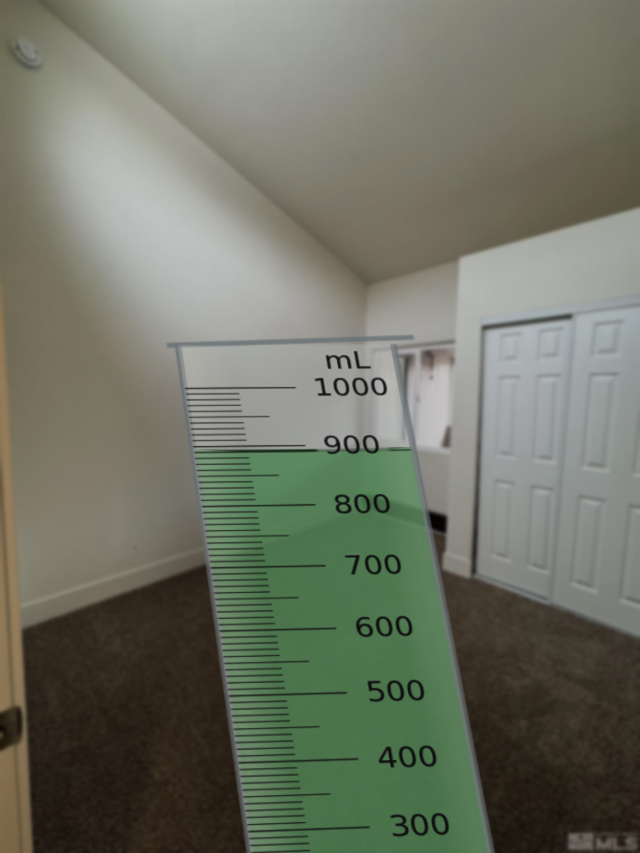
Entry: 890 mL
